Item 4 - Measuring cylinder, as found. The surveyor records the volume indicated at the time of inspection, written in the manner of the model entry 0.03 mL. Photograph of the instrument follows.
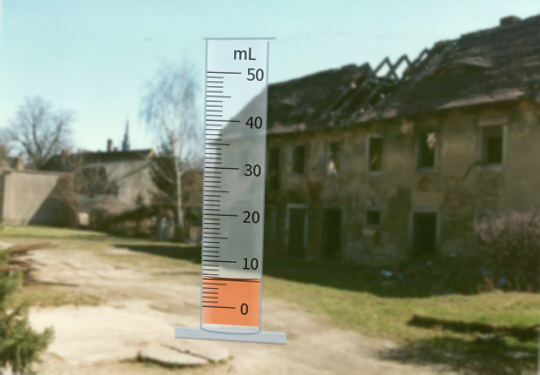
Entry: 6 mL
